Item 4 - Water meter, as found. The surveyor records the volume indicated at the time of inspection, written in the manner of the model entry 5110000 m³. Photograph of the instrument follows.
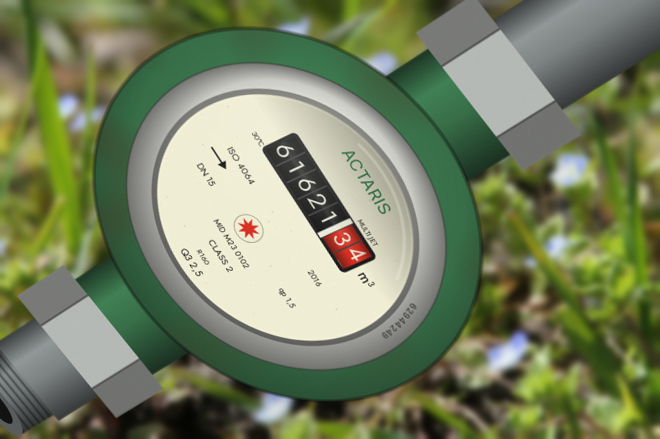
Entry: 61621.34 m³
